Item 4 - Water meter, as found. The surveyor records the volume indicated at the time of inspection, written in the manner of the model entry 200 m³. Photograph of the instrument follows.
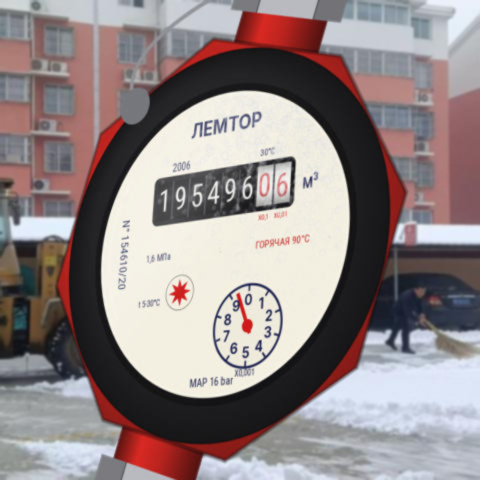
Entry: 195496.059 m³
